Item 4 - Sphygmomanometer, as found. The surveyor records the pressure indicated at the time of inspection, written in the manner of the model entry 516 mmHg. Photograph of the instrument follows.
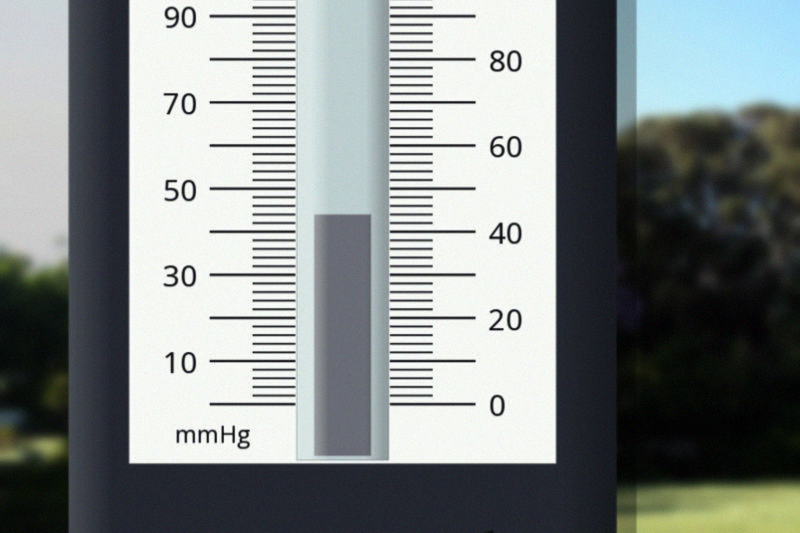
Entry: 44 mmHg
